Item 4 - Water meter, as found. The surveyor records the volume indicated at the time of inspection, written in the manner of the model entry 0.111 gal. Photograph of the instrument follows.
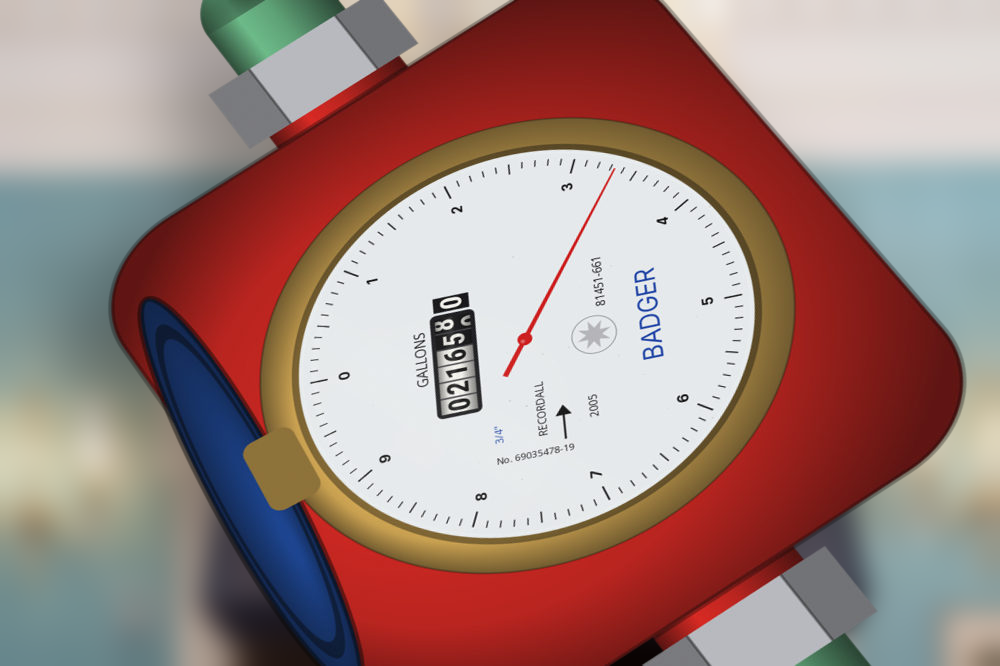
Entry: 216583.3 gal
